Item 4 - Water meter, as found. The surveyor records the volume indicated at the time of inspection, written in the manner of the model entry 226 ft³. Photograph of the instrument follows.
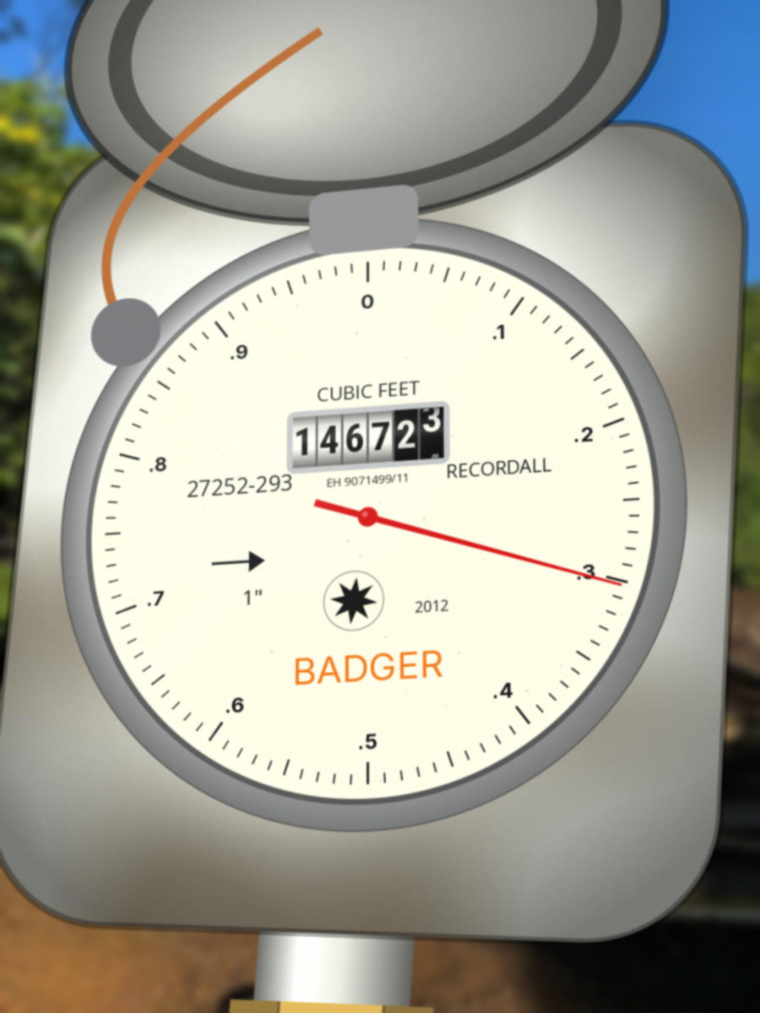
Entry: 146723.30 ft³
